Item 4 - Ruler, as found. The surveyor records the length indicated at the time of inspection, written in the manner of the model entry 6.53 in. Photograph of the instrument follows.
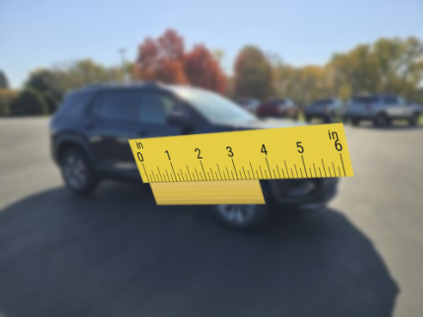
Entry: 3.625 in
